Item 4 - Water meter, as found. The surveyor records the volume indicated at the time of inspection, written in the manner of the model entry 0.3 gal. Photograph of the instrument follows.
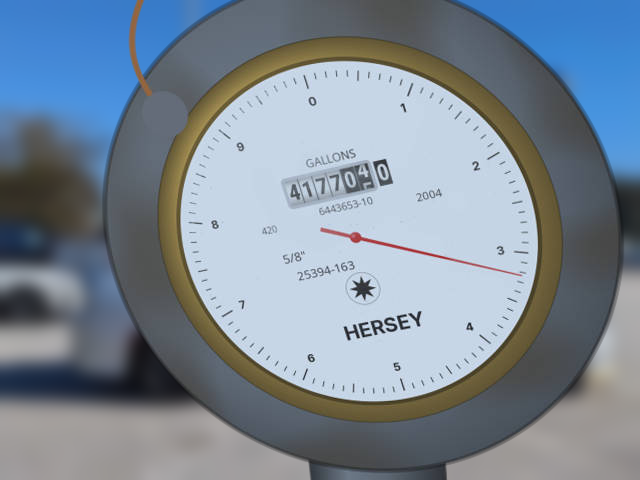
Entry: 4177043.2 gal
